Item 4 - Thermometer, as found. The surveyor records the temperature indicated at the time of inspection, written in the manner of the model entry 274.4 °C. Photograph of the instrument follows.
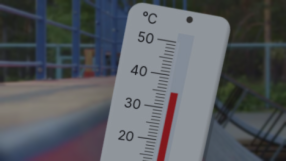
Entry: 35 °C
